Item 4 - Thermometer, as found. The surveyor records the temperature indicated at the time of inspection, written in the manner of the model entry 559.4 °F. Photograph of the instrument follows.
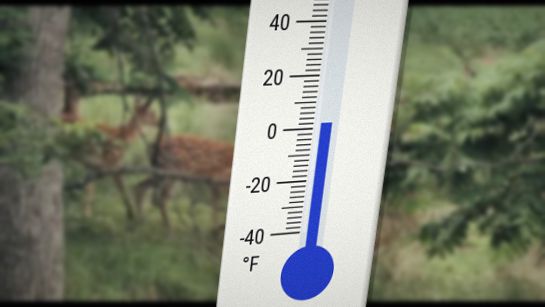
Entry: 2 °F
